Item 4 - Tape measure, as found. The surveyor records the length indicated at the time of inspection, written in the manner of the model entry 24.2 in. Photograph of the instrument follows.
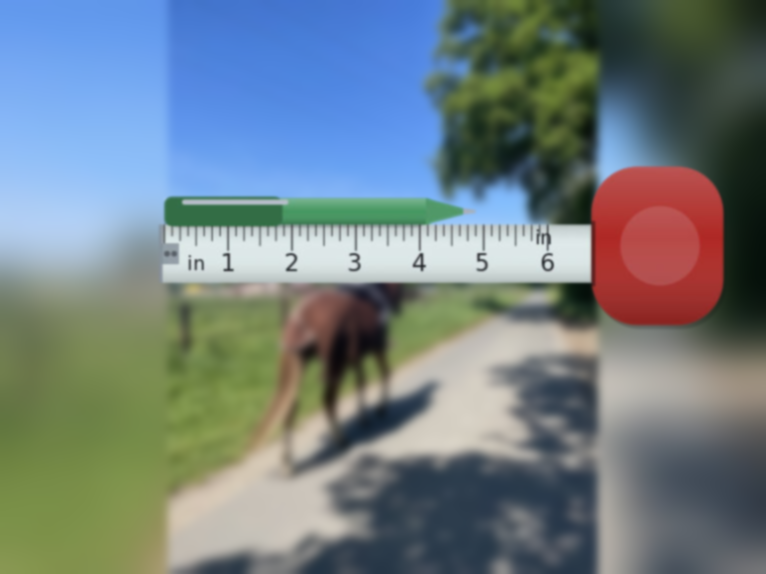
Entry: 4.875 in
